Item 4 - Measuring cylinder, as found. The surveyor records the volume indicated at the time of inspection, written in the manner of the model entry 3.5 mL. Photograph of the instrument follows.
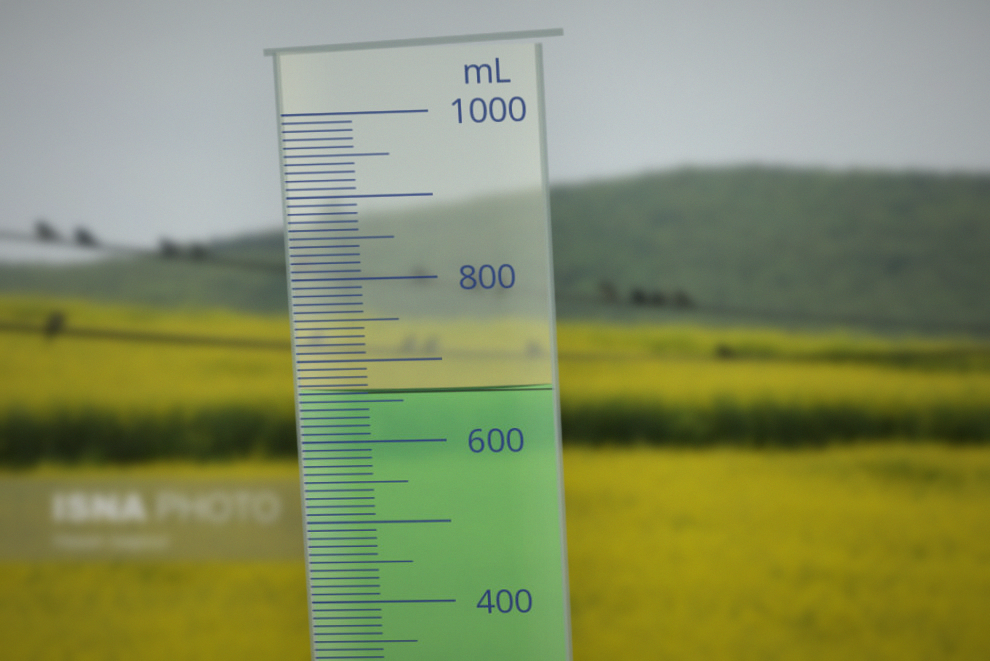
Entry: 660 mL
